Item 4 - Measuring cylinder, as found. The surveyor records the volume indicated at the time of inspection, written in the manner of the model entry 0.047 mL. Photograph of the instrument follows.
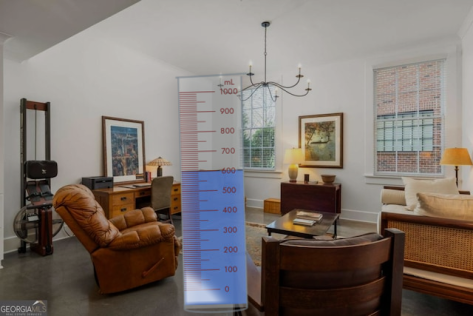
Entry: 600 mL
